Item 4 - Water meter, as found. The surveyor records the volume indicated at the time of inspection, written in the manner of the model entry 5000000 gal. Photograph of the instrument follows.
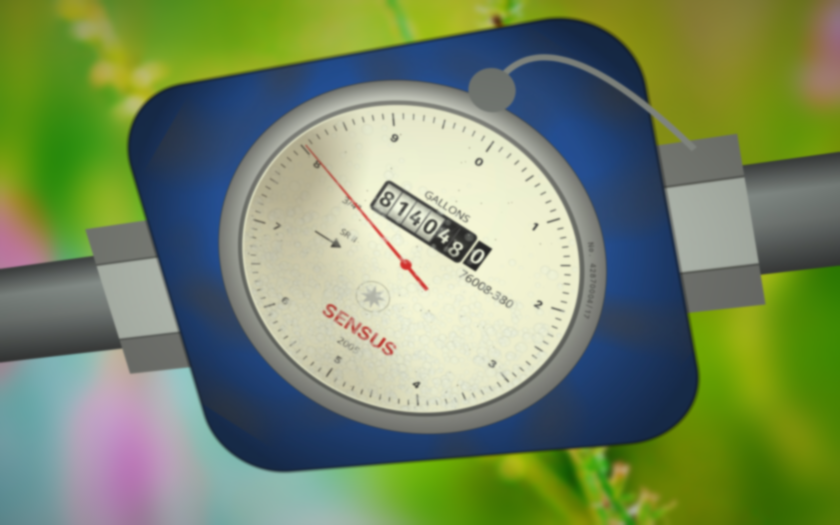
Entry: 8140478.0 gal
